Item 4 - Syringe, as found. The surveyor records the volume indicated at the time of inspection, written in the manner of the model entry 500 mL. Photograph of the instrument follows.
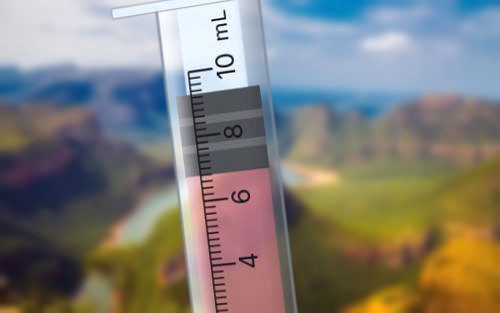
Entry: 6.8 mL
